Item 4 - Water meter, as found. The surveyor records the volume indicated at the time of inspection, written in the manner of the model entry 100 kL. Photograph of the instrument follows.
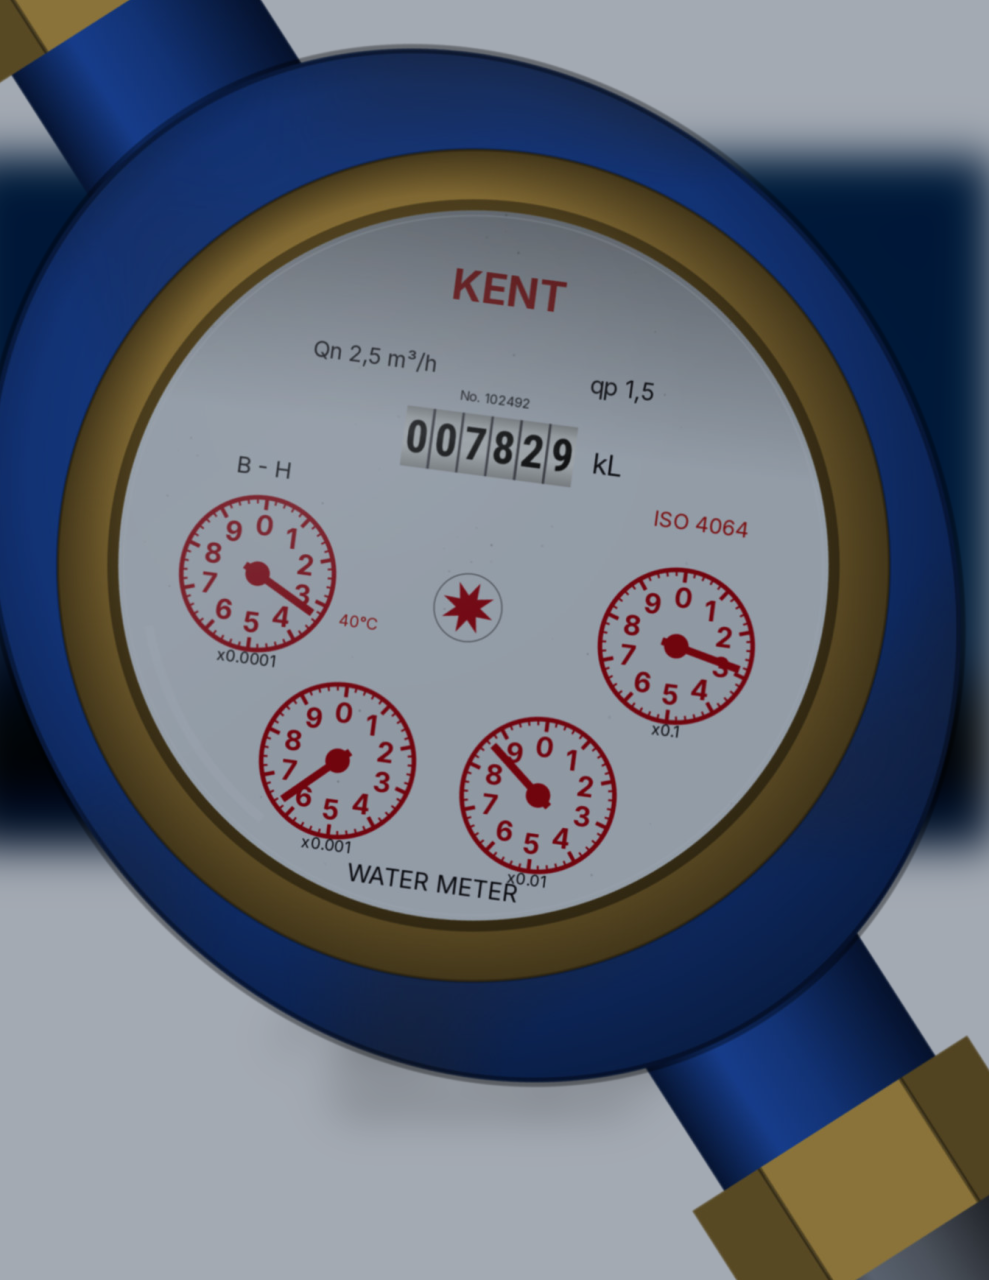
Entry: 7829.2863 kL
